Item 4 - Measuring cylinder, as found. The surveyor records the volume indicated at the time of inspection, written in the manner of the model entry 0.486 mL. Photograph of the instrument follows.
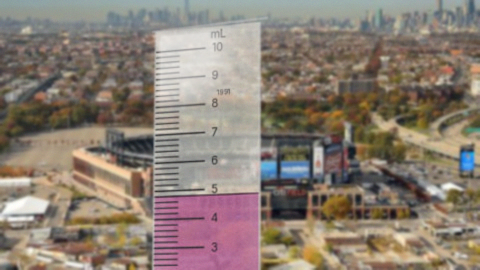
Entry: 4.8 mL
